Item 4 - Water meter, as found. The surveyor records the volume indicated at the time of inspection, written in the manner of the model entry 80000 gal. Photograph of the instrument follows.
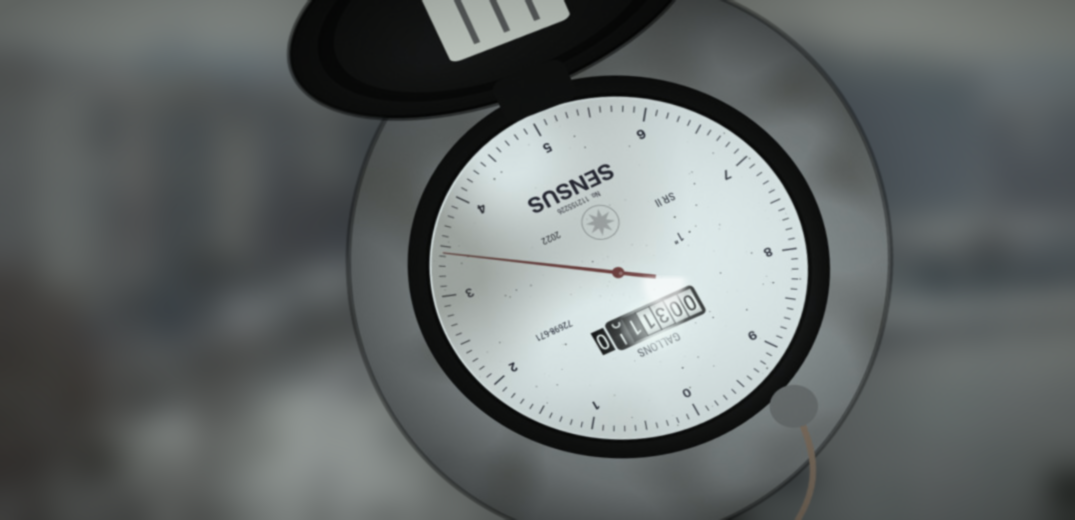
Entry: 31113.4 gal
